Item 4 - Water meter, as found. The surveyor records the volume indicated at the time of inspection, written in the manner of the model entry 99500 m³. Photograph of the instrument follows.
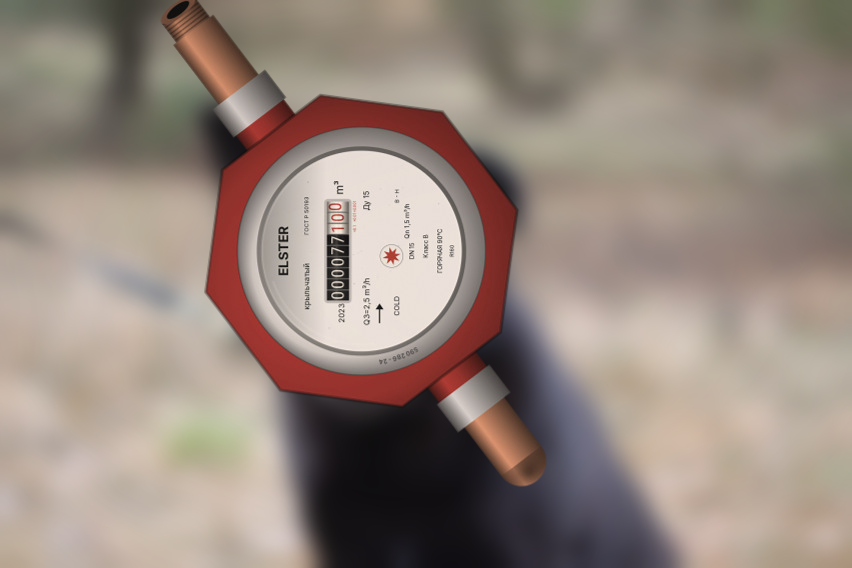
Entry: 77.100 m³
